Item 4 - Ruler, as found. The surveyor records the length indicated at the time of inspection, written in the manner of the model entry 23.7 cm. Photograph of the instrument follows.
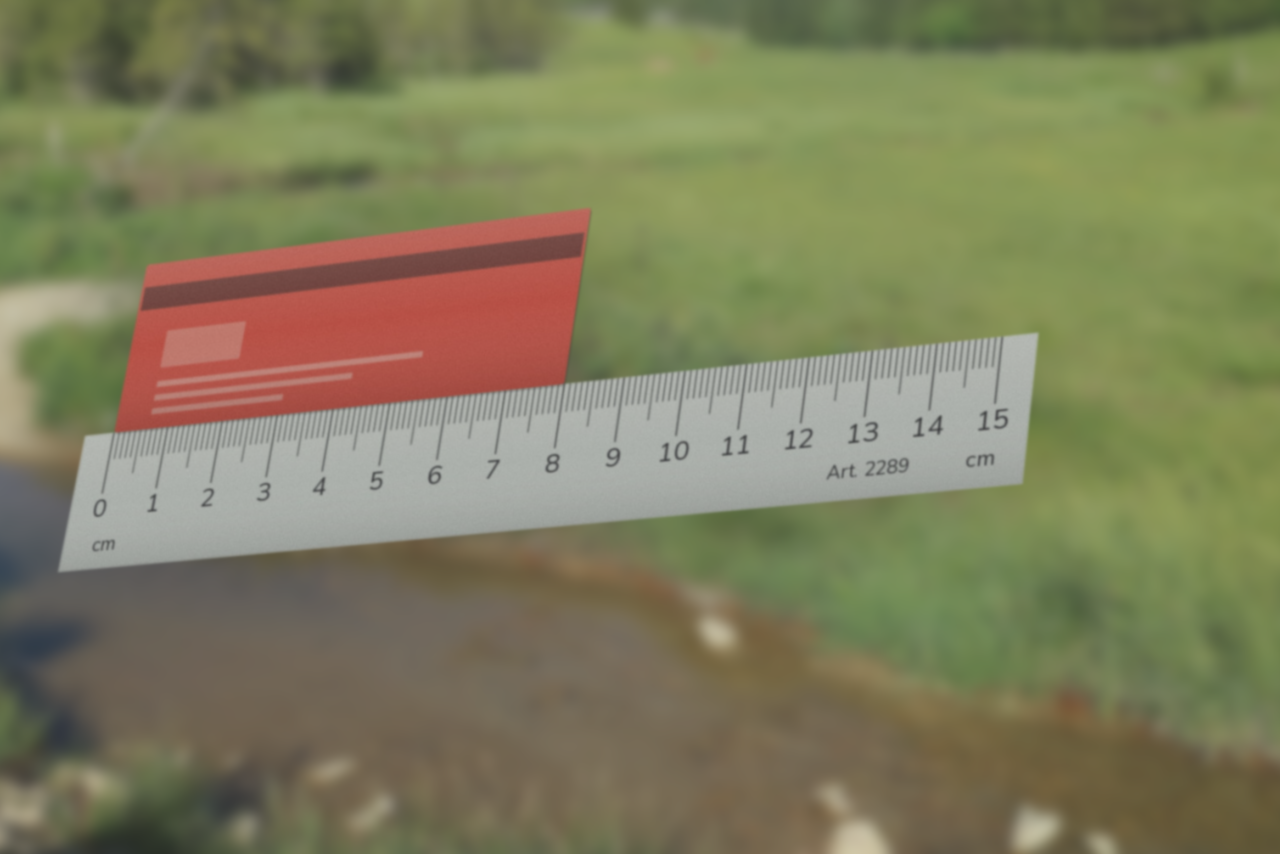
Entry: 8 cm
